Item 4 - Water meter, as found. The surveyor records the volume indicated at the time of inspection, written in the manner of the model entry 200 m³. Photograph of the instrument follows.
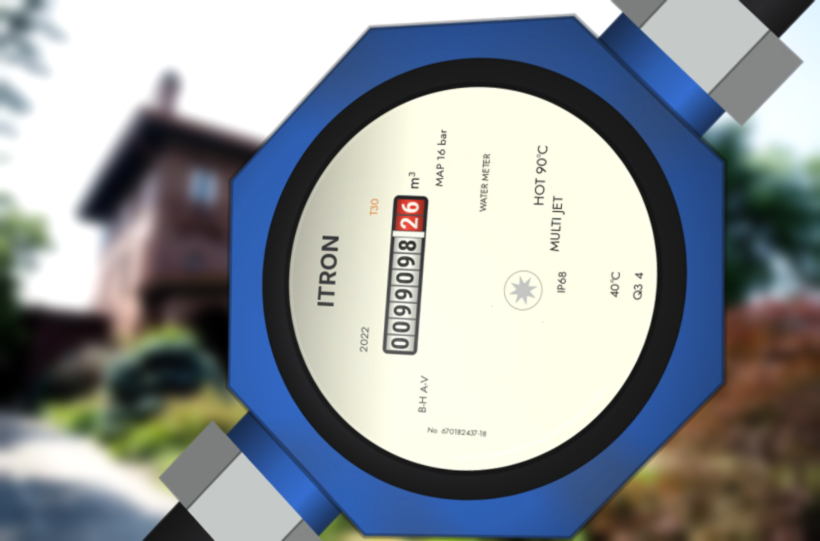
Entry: 99098.26 m³
